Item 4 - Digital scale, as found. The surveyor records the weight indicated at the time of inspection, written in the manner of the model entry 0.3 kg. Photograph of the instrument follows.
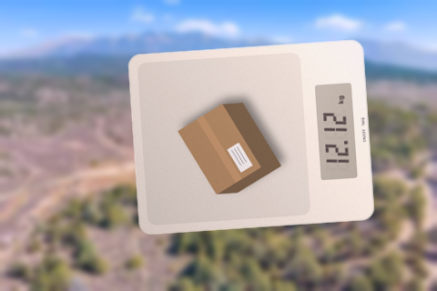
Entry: 12.12 kg
